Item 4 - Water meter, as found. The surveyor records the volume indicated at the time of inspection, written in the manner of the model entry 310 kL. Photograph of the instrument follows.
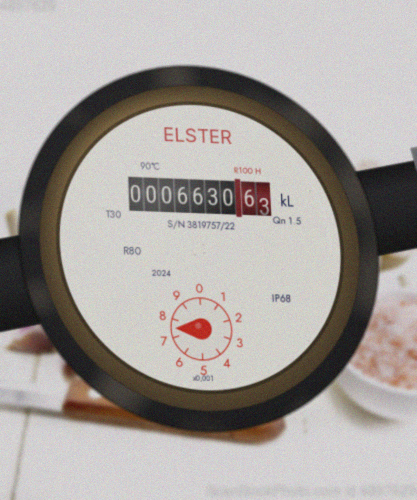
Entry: 6630.627 kL
